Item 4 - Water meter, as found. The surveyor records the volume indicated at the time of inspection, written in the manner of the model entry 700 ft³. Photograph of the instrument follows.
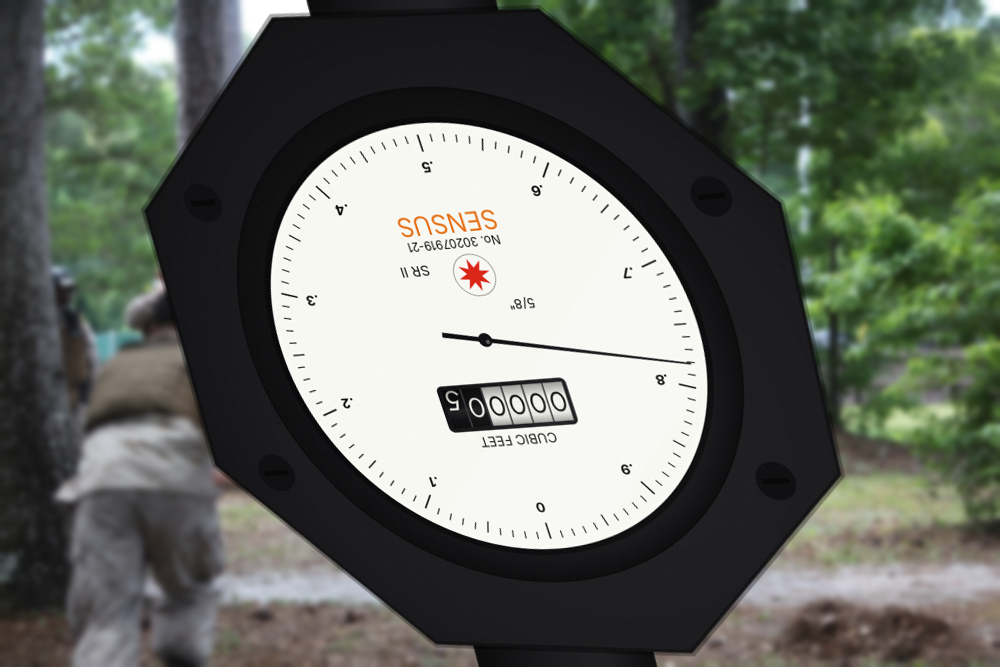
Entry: 4.78 ft³
